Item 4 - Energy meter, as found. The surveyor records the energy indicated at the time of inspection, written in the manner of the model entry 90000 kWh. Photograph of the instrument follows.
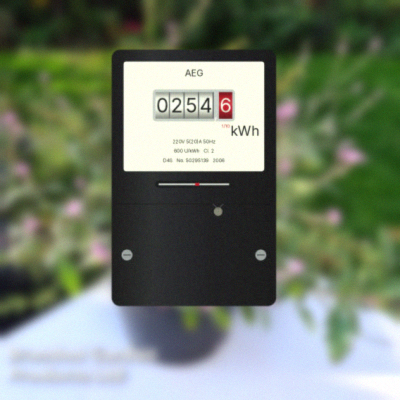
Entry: 254.6 kWh
